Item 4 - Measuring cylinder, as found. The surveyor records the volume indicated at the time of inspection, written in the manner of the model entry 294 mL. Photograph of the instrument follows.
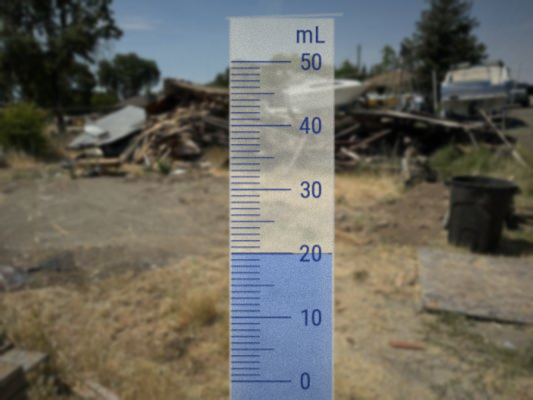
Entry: 20 mL
